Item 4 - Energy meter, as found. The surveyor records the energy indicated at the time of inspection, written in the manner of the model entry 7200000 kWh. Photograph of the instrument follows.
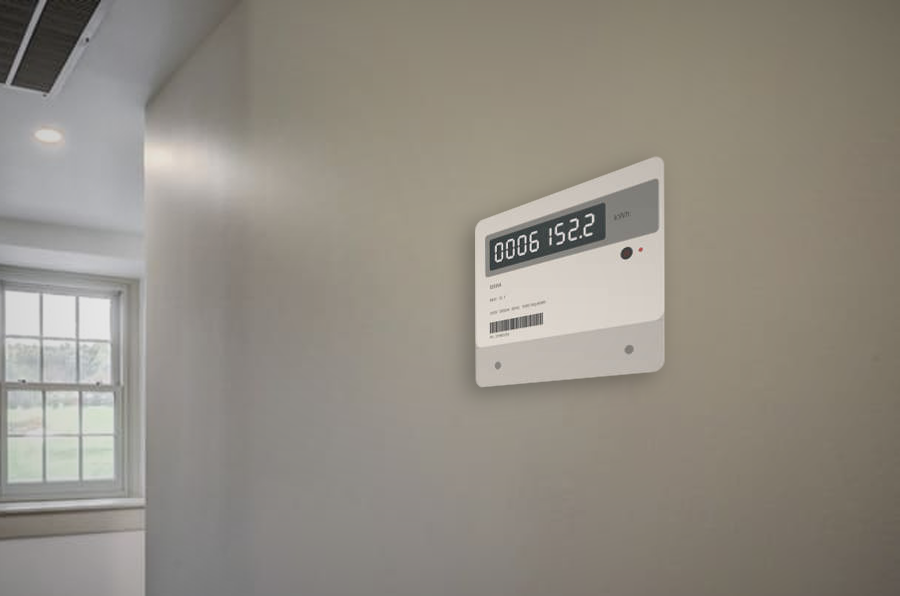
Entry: 6152.2 kWh
